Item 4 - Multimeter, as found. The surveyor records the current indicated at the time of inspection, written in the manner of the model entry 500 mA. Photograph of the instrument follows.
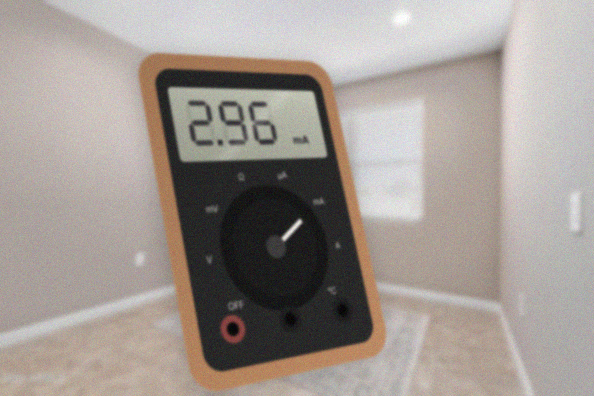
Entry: 2.96 mA
